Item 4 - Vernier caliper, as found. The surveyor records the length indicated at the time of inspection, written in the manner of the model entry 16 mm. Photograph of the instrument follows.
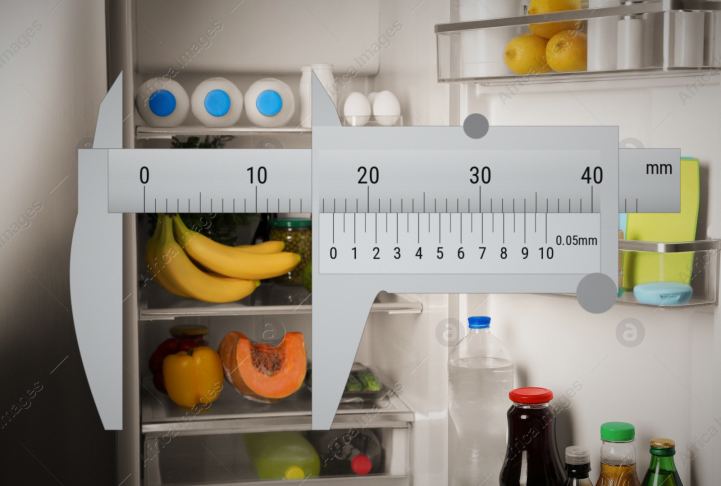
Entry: 16.9 mm
